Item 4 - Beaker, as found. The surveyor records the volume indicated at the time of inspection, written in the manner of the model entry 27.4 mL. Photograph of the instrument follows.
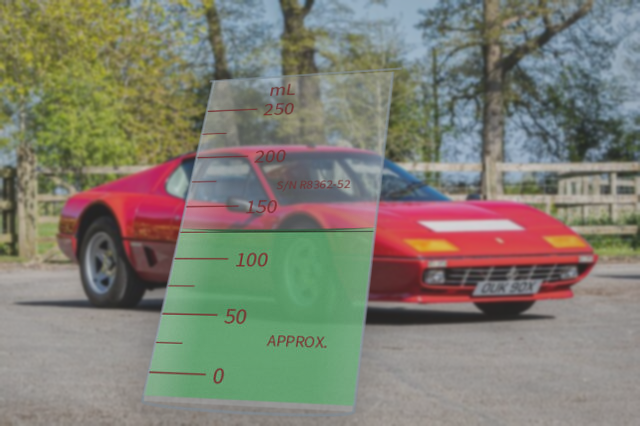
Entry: 125 mL
